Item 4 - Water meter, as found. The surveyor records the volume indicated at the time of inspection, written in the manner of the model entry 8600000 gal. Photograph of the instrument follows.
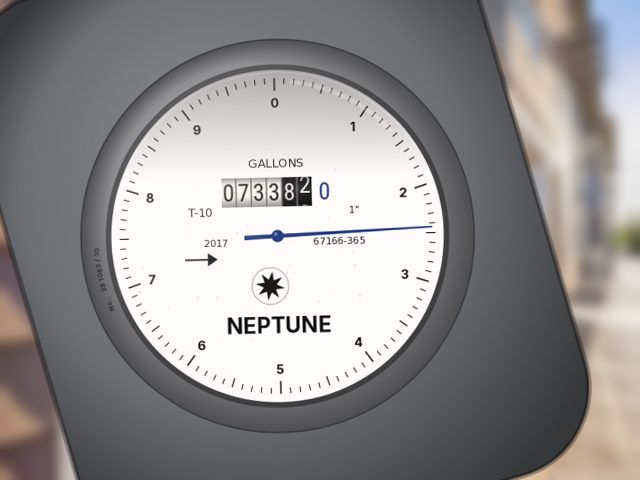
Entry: 733822.4 gal
